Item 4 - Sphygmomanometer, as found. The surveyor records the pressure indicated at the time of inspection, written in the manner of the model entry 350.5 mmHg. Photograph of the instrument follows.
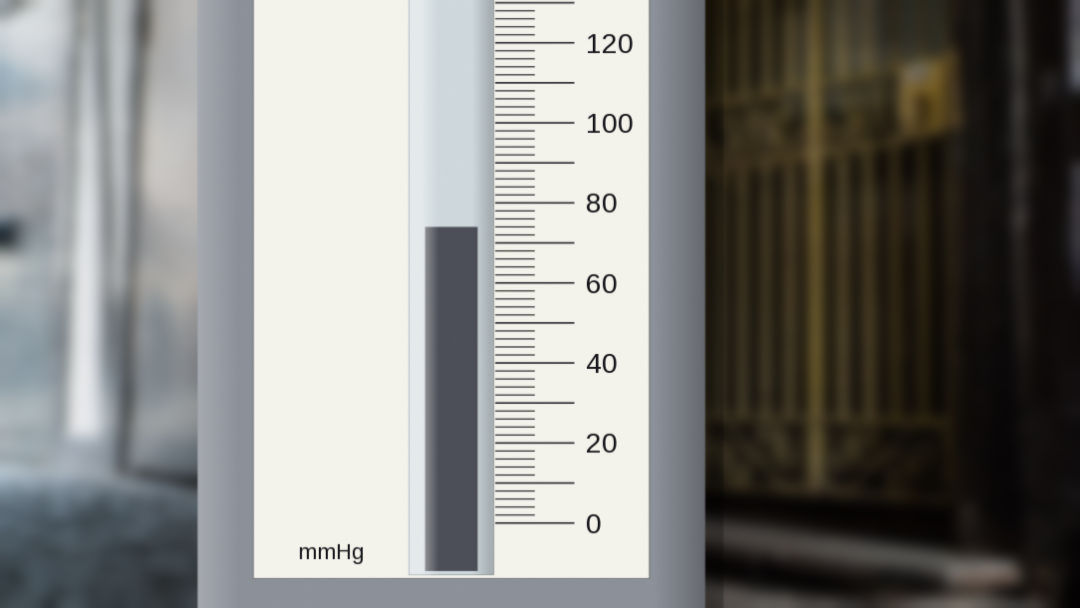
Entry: 74 mmHg
